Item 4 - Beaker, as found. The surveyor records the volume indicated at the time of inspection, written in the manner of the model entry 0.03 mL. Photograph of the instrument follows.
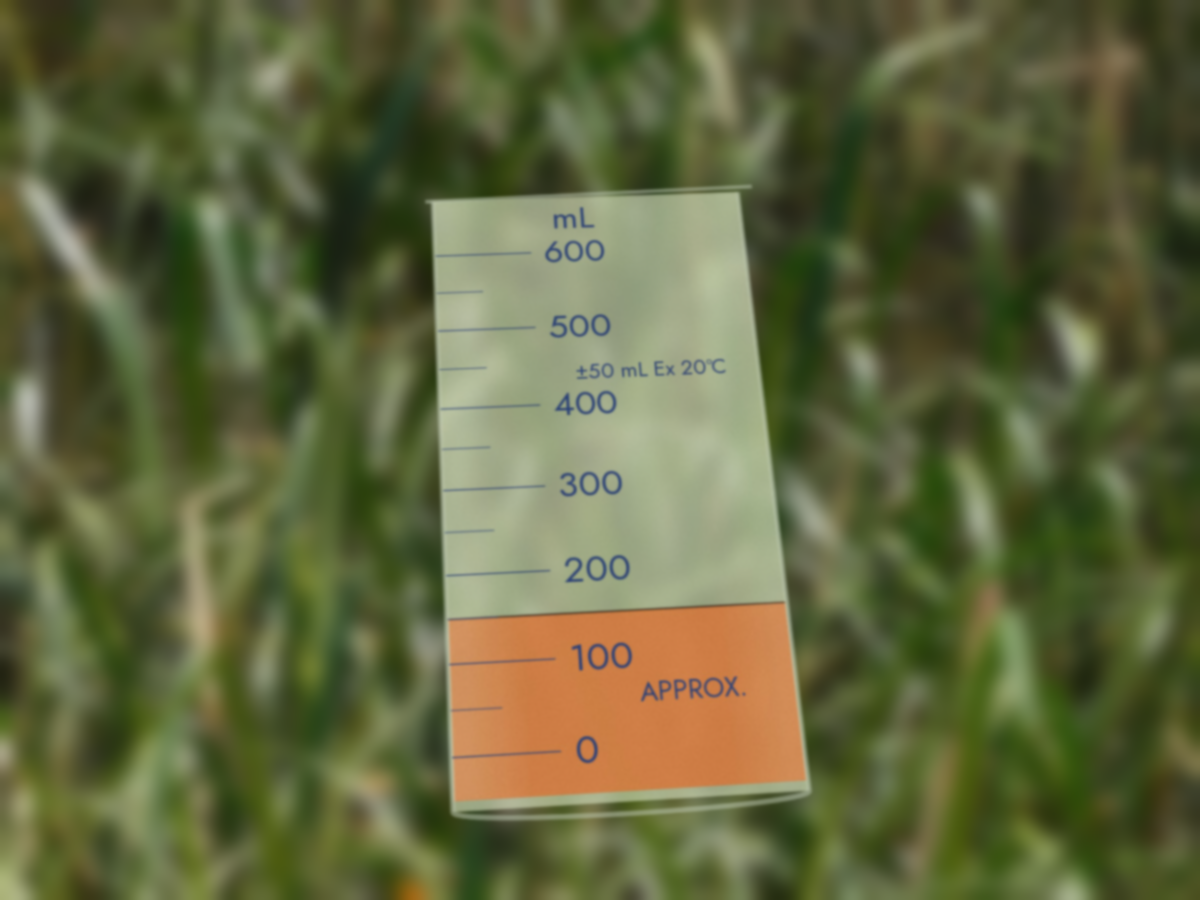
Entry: 150 mL
